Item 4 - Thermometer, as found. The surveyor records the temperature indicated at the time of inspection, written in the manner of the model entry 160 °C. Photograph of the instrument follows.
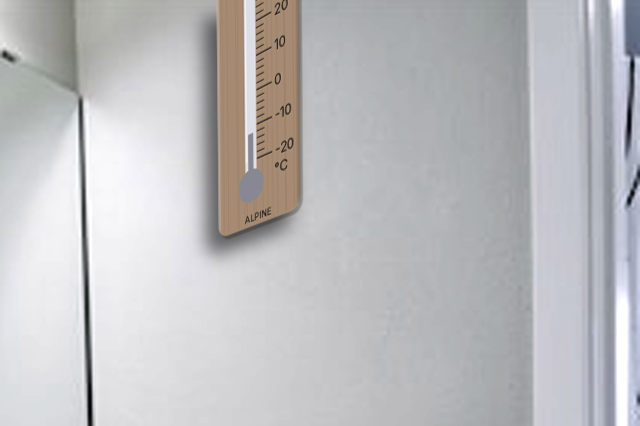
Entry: -12 °C
